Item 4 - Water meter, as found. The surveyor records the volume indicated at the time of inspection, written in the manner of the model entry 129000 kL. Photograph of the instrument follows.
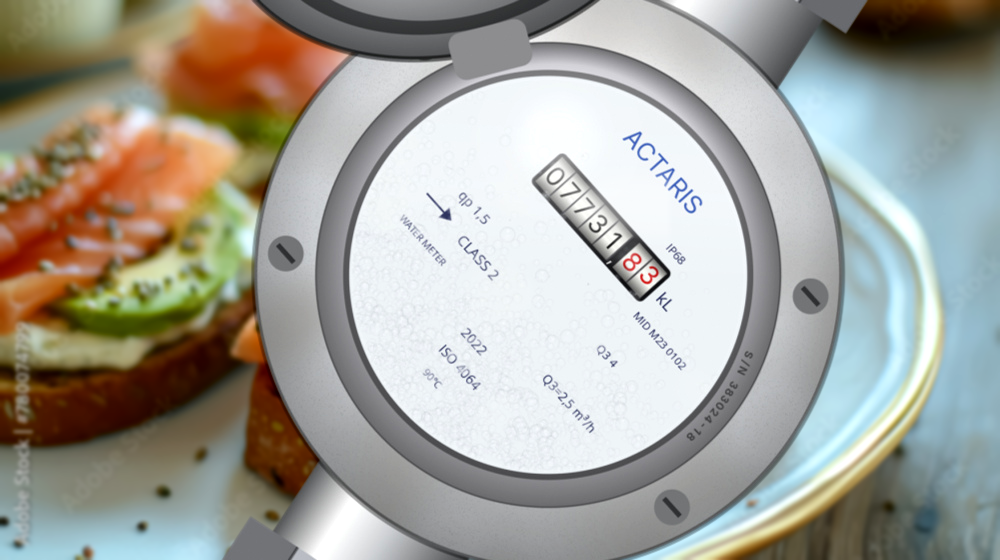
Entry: 7731.83 kL
